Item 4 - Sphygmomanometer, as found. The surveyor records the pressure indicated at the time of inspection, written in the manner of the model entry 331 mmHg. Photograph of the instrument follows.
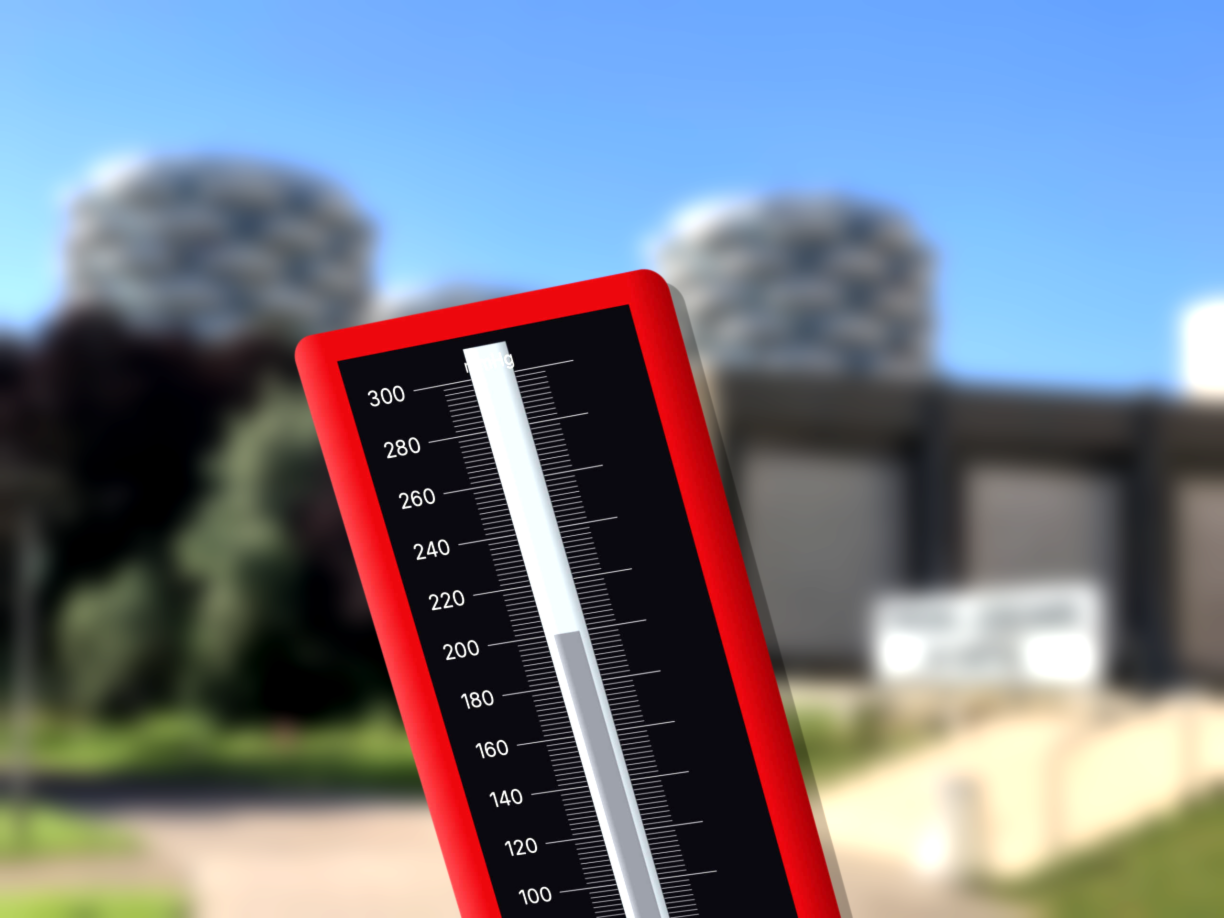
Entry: 200 mmHg
